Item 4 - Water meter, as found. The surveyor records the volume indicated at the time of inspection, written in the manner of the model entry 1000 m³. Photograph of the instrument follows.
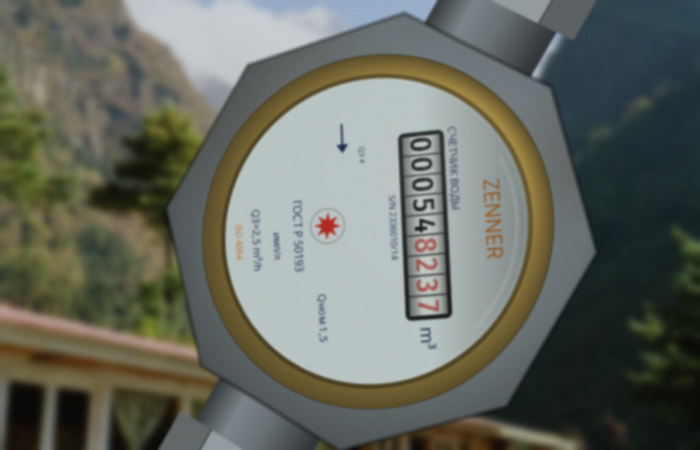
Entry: 54.8237 m³
